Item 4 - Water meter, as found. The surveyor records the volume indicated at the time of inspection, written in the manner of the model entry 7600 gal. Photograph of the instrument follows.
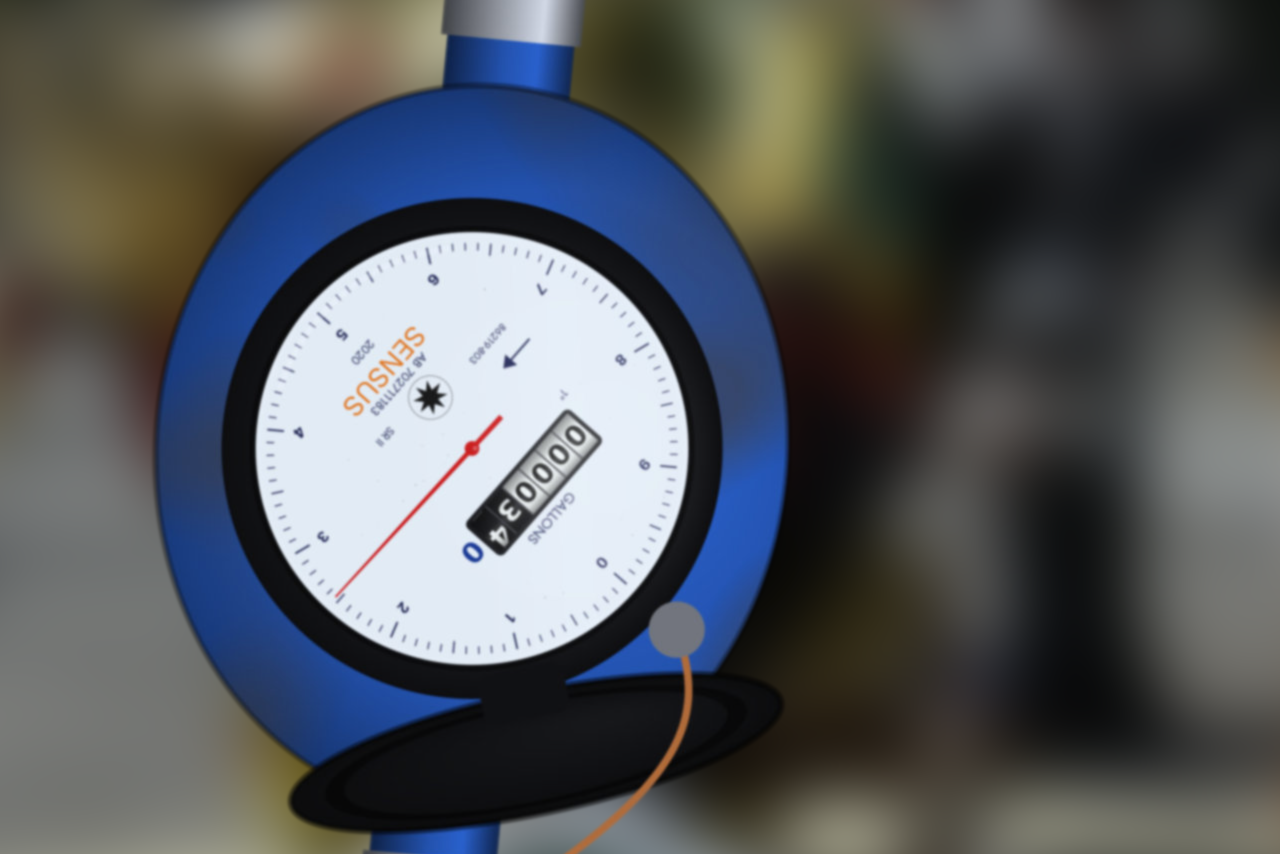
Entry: 342.5 gal
